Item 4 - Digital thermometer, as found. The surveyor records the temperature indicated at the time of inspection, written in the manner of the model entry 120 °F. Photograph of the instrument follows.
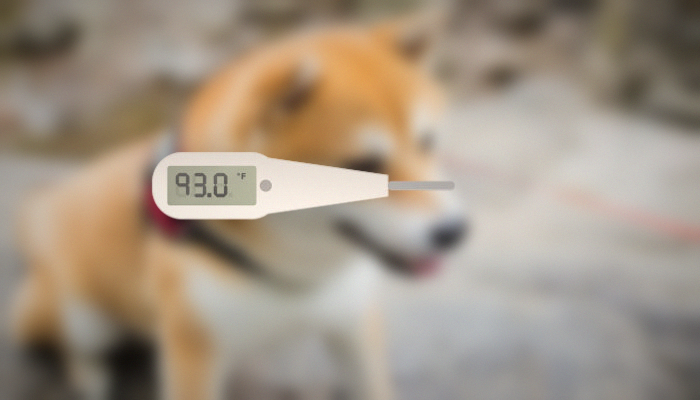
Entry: 93.0 °F
